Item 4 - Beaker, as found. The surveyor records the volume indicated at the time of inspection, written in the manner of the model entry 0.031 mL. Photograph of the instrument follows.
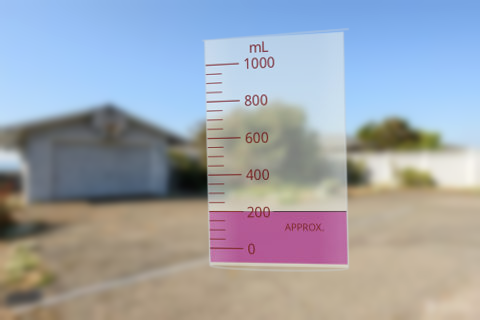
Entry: 200 mL
